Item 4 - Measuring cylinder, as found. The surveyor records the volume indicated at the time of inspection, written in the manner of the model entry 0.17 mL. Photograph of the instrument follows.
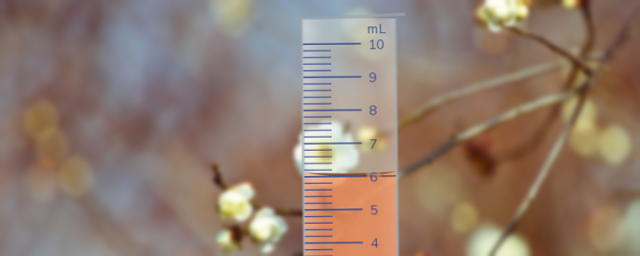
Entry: 6 mL
